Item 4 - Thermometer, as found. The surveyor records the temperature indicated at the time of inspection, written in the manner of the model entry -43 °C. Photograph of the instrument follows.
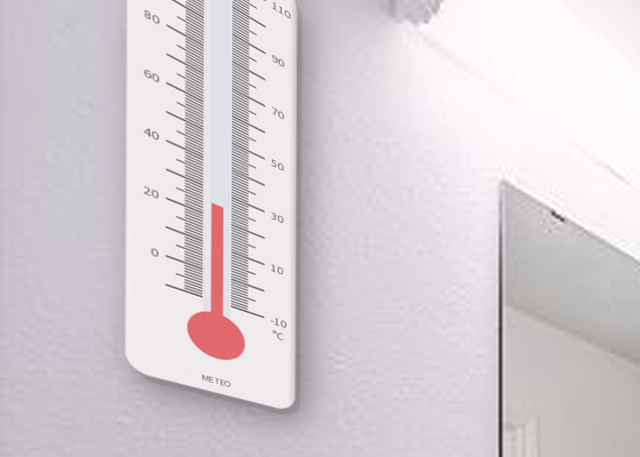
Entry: 25 °C
